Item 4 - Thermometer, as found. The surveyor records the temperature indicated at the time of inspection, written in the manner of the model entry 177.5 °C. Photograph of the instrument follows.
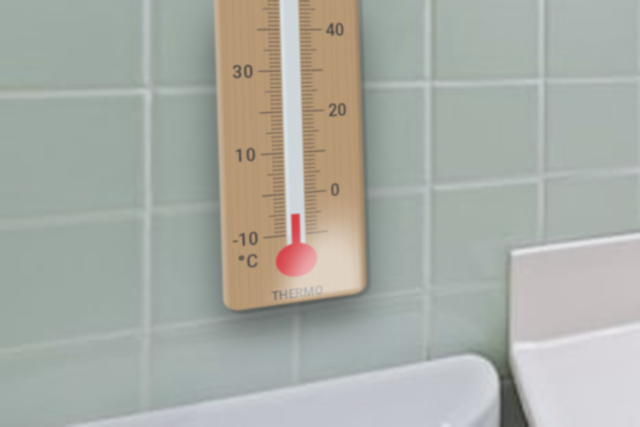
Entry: -5 °C
